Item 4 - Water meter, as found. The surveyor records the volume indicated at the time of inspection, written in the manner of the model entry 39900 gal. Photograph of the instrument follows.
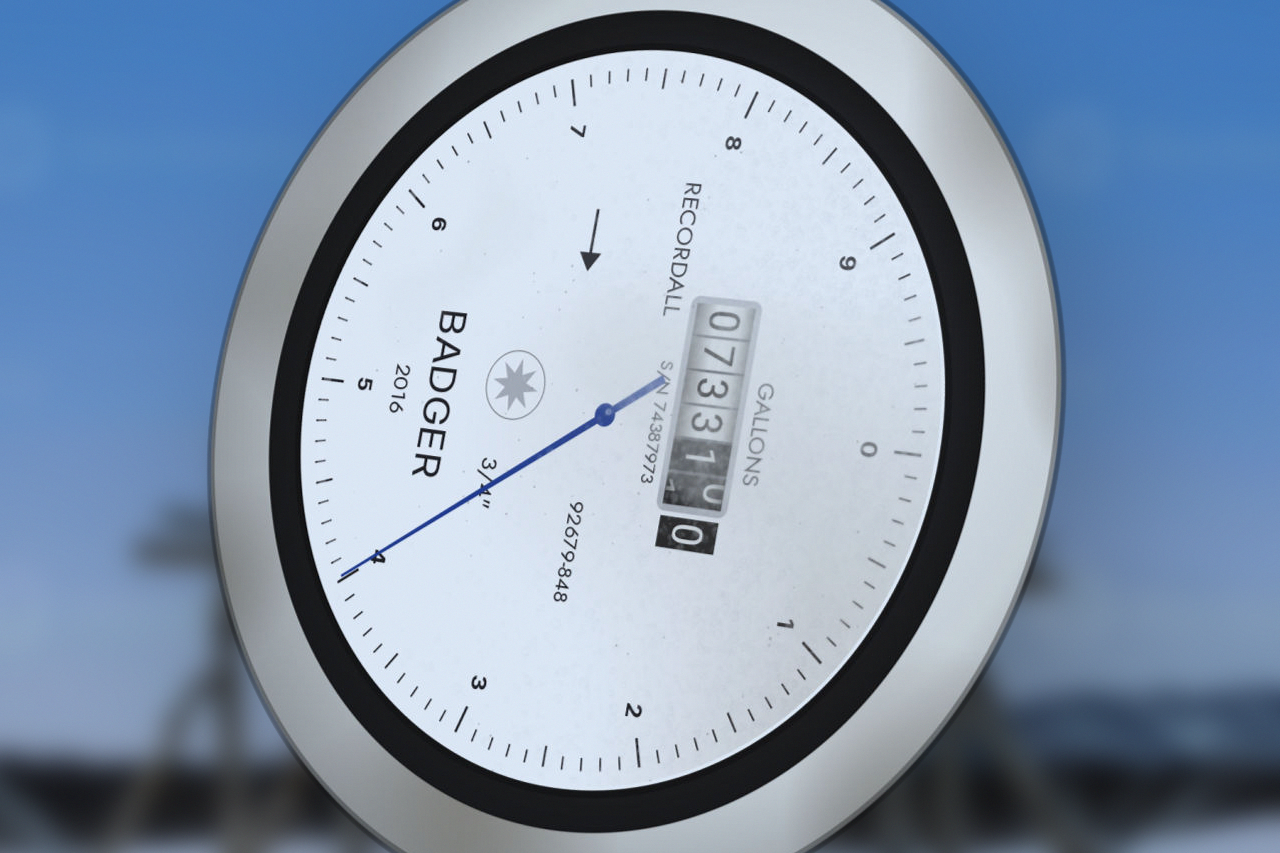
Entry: 733104.0 gal
